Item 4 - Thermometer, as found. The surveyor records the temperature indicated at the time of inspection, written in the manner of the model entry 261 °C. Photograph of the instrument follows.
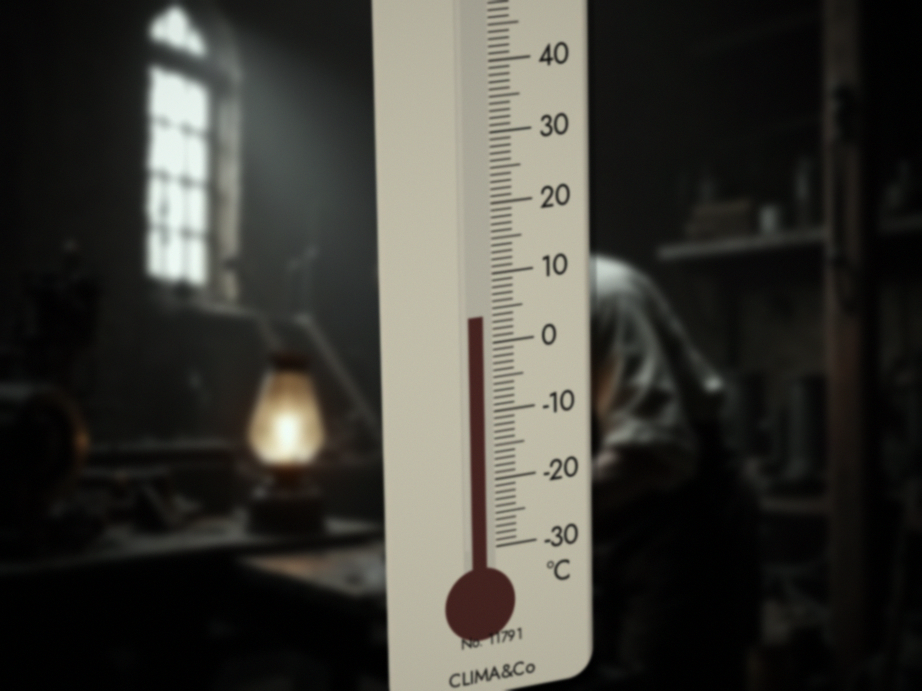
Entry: 4 °C
